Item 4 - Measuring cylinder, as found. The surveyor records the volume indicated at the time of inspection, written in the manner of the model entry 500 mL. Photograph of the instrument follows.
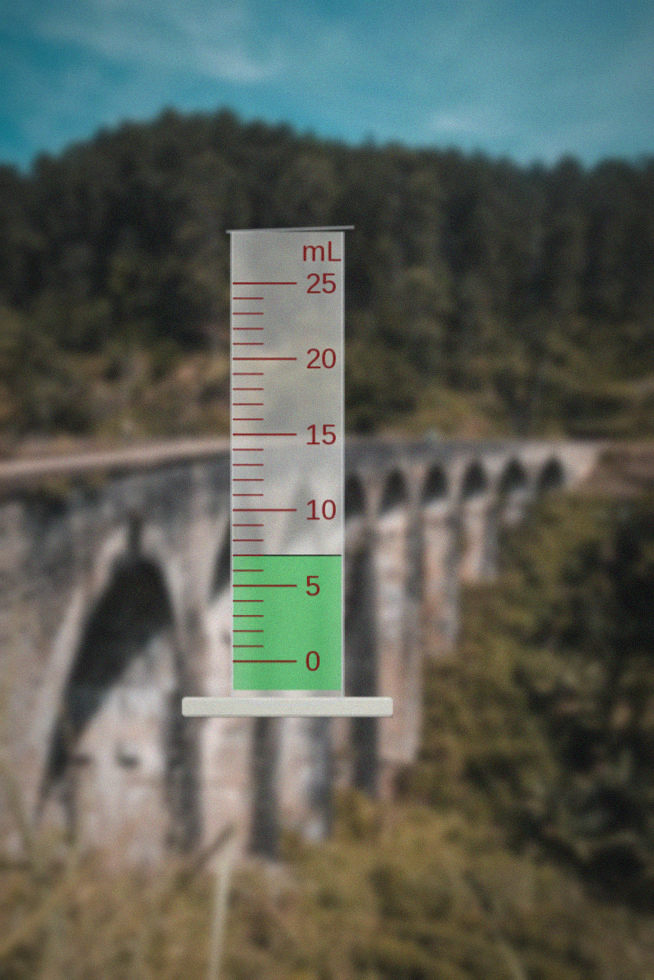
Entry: 7 mL
